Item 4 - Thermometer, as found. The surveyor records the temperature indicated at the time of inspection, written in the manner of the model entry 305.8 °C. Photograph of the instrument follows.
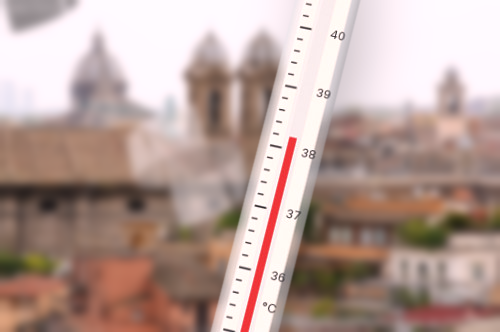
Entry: 38.2 °C
